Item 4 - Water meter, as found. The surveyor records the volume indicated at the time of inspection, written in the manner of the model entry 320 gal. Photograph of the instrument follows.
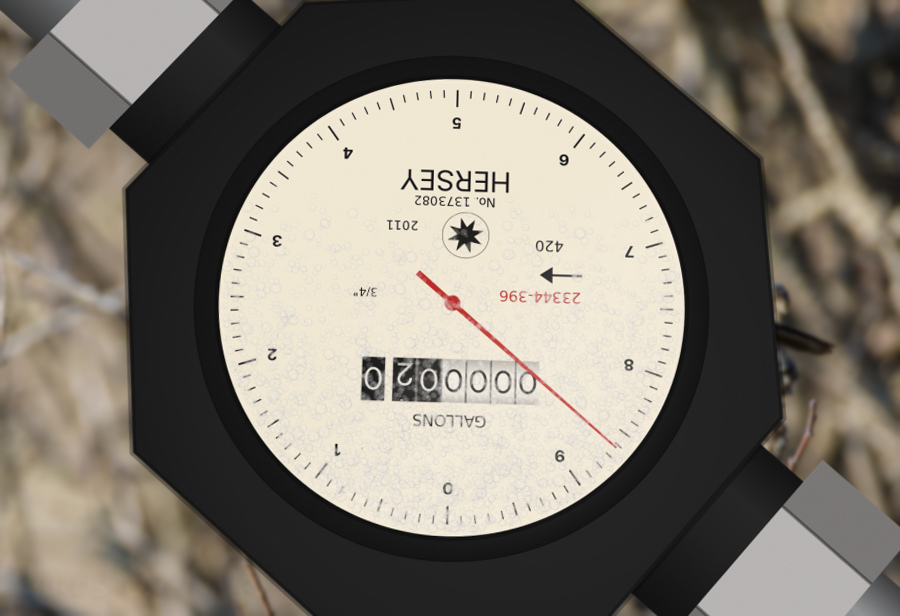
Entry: 18.6 gal
